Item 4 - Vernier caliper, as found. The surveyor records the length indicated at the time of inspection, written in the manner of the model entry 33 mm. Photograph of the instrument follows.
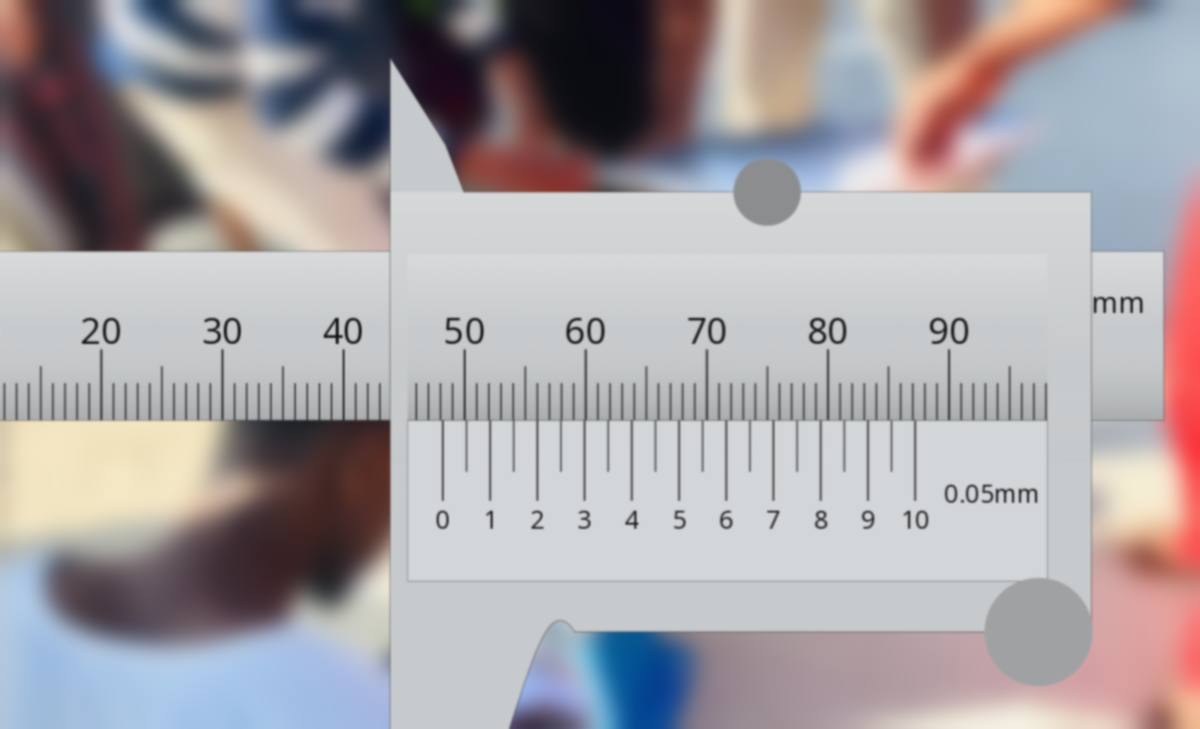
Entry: 48.2 mm
